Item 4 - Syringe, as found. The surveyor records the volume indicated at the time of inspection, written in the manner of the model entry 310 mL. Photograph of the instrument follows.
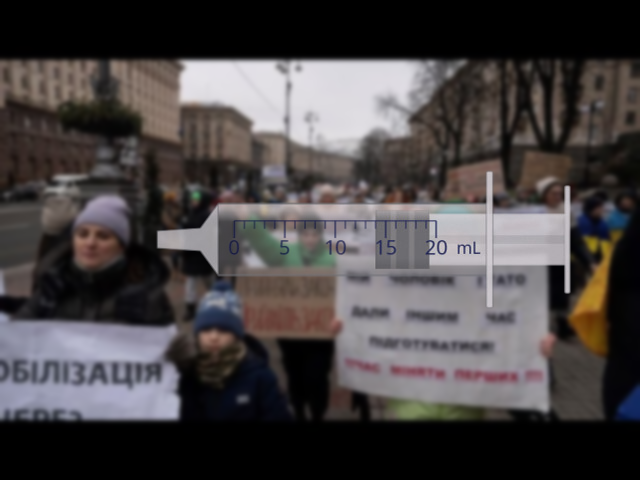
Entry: 14 mL
